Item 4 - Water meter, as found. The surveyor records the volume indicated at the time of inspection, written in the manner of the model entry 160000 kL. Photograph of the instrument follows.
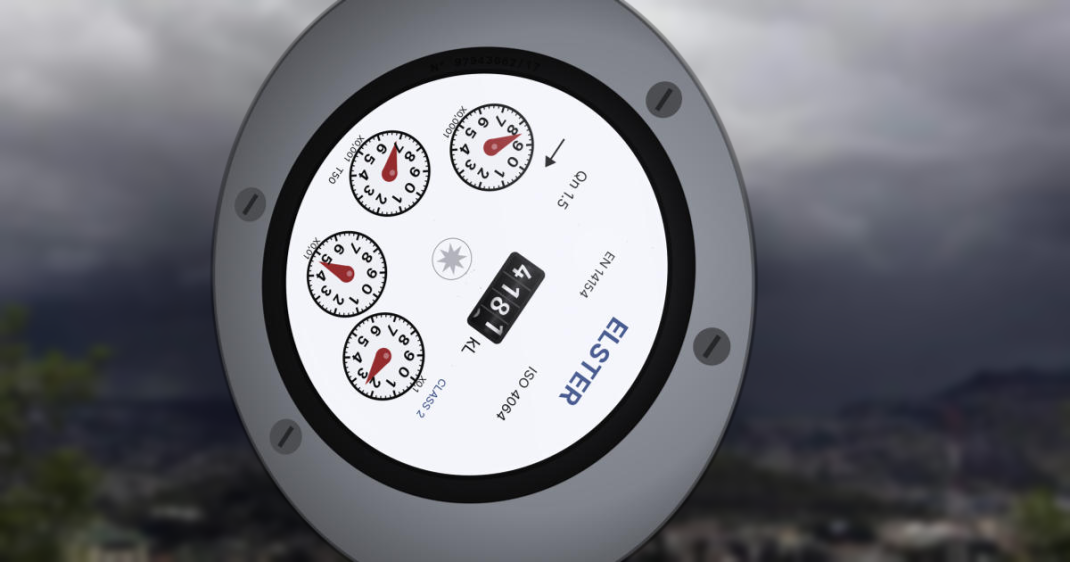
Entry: 4181.2468 kL
